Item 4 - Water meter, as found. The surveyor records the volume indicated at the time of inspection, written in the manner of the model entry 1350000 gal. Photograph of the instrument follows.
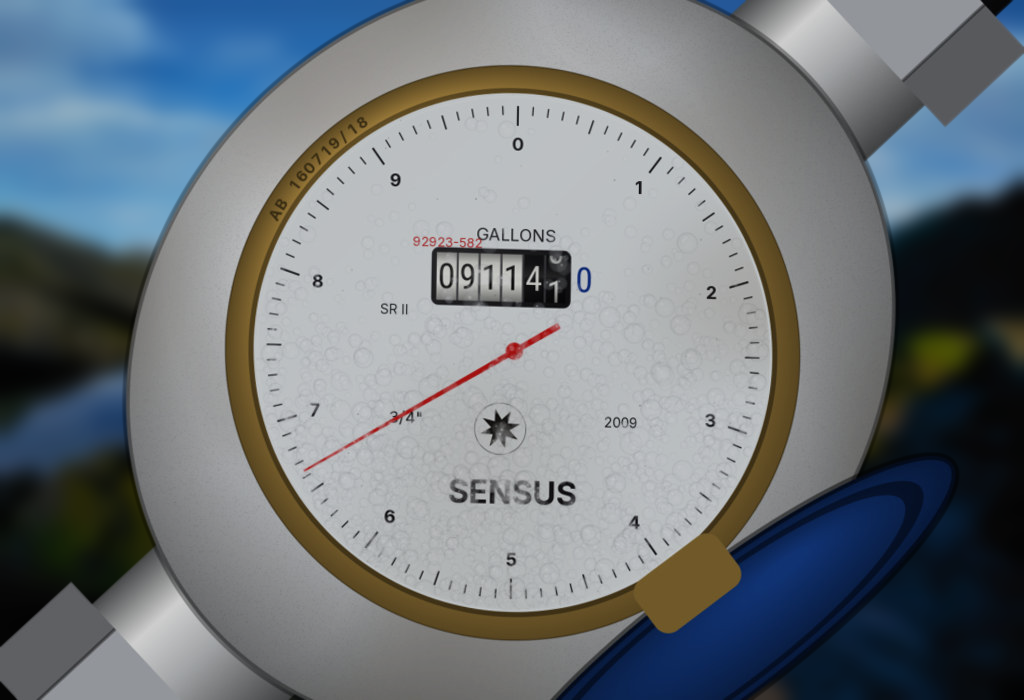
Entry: 911406.6 gal
